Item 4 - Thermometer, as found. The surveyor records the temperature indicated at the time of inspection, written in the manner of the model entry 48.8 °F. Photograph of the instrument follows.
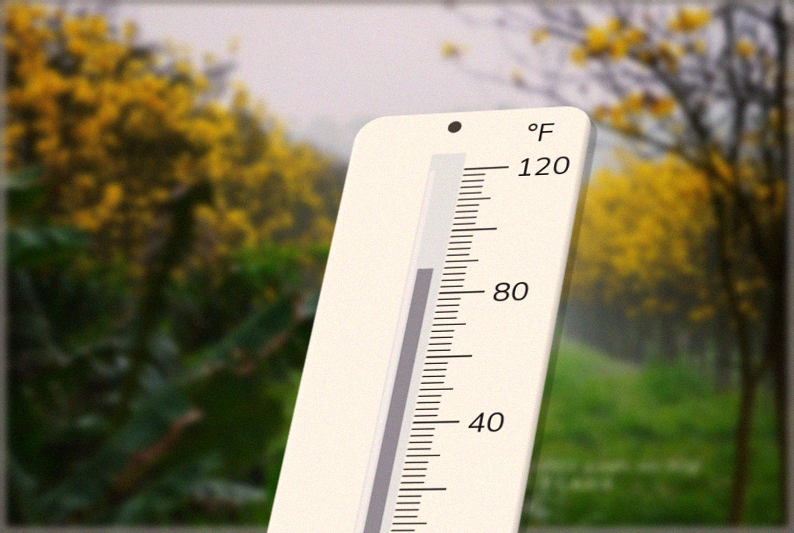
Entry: 88 °F
